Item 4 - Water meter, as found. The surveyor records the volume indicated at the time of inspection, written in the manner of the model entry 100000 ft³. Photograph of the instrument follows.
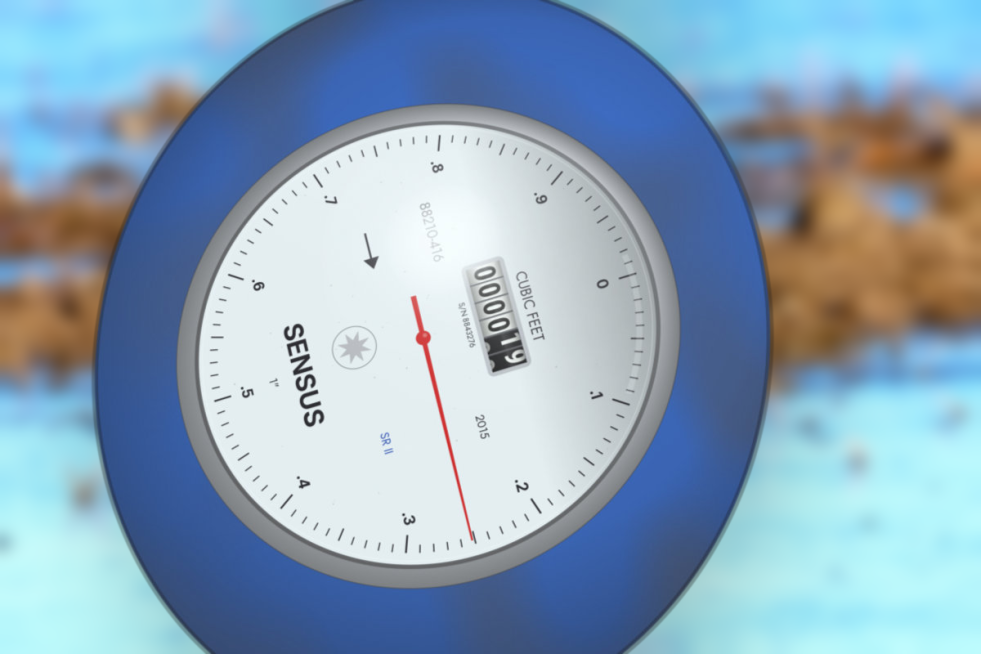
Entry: 19.25 ft³
